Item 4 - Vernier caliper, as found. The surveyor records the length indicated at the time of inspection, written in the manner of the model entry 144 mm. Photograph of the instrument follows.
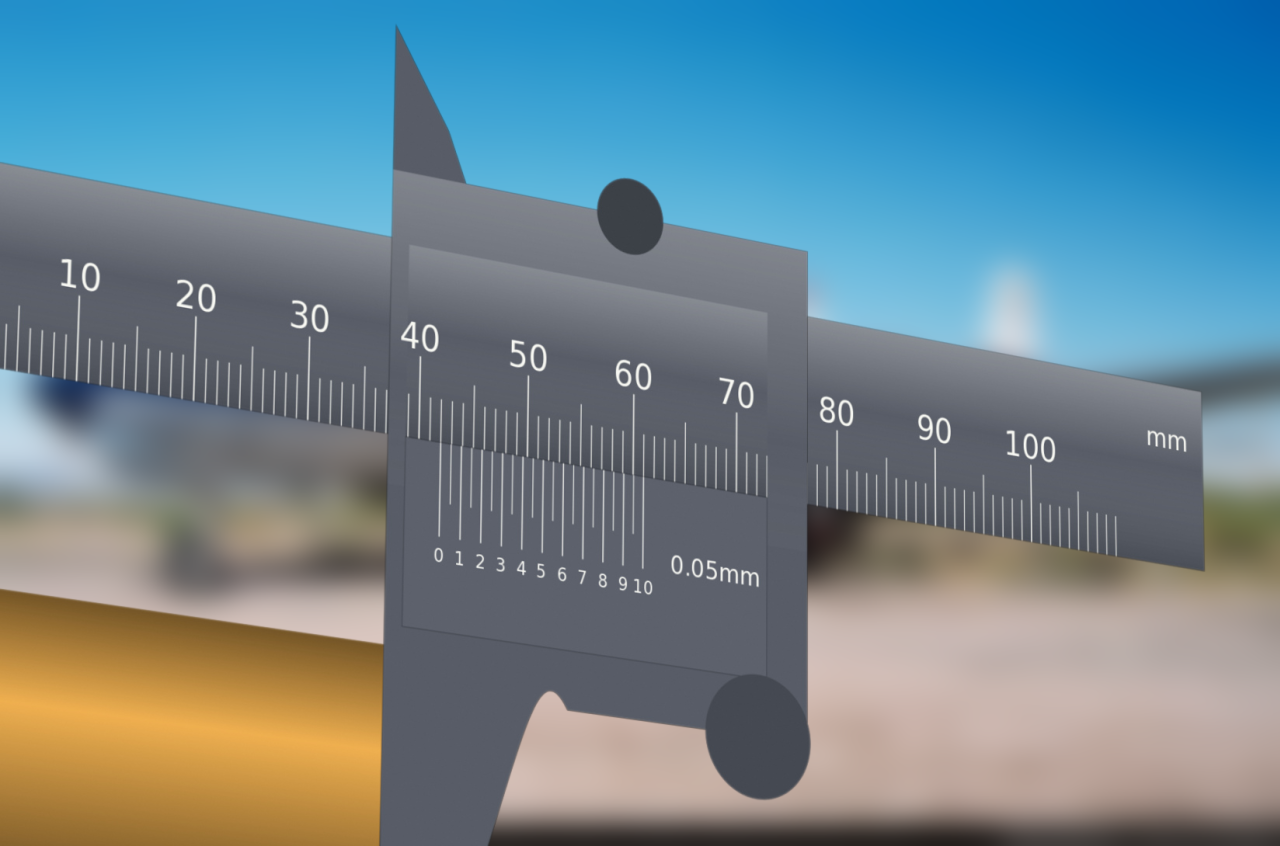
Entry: 42.0 mm
